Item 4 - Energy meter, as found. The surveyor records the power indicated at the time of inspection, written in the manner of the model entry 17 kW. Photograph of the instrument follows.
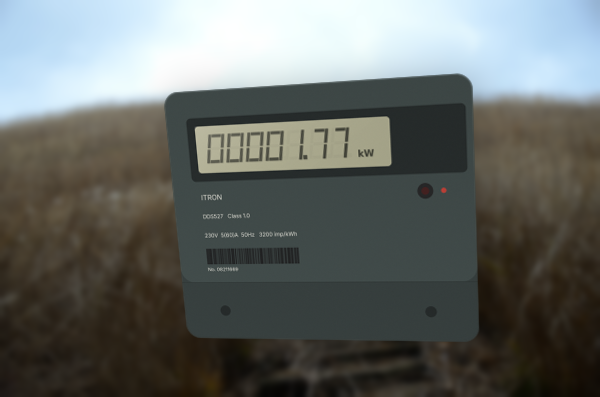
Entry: 1.77 kW
